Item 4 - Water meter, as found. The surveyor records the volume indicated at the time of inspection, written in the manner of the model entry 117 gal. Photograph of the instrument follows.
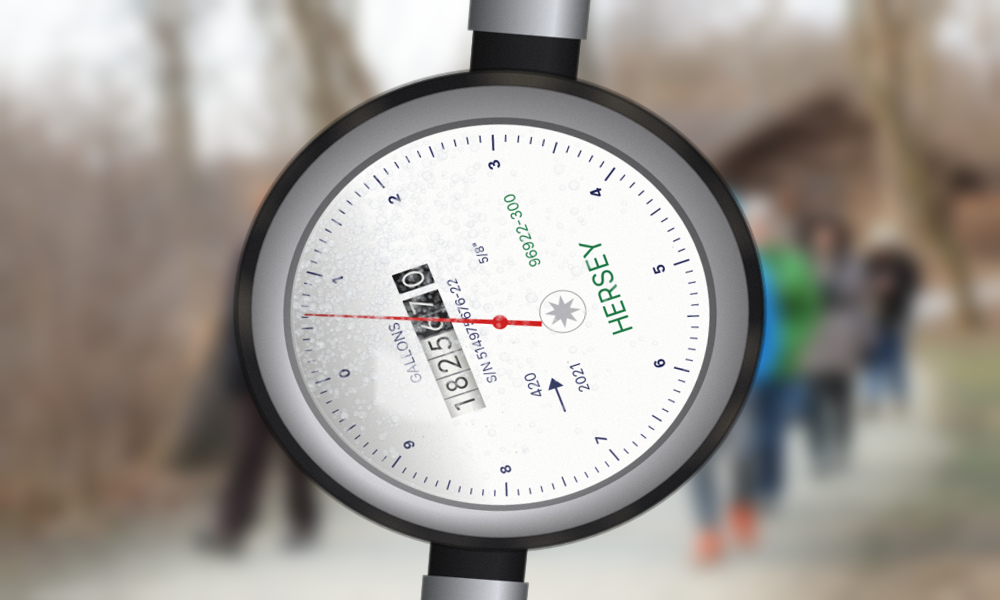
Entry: 1825670.6 gal
